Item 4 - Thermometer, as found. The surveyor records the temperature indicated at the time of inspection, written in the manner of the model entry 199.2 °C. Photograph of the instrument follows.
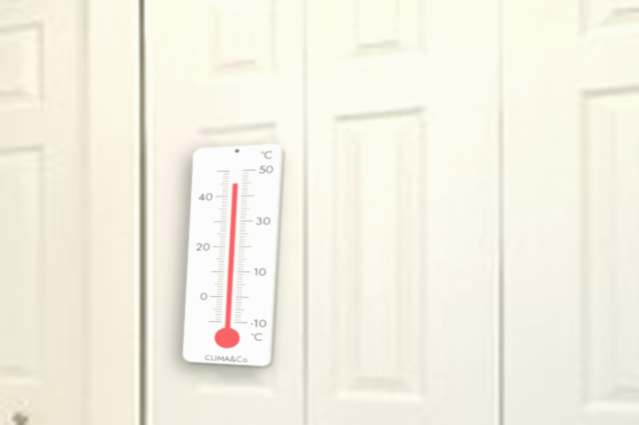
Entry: 45 °C
